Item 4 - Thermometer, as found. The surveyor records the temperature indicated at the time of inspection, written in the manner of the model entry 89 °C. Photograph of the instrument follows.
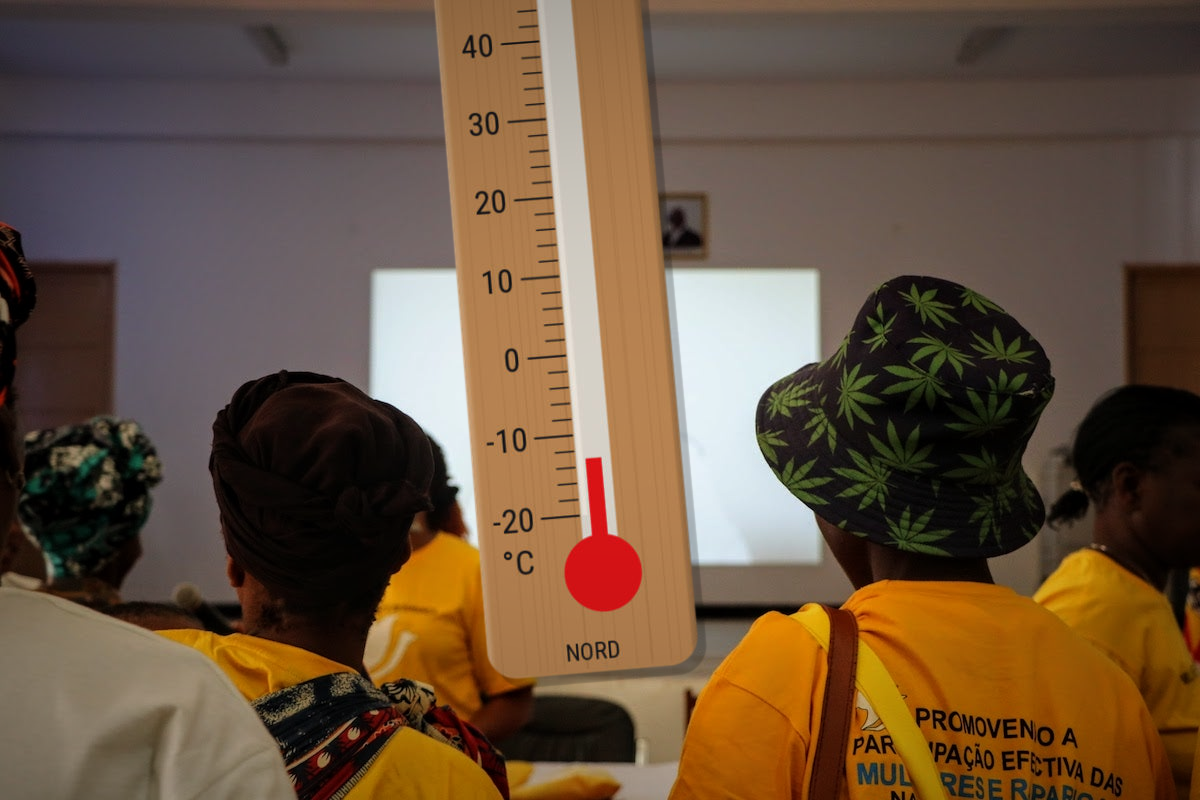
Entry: -13 °C
